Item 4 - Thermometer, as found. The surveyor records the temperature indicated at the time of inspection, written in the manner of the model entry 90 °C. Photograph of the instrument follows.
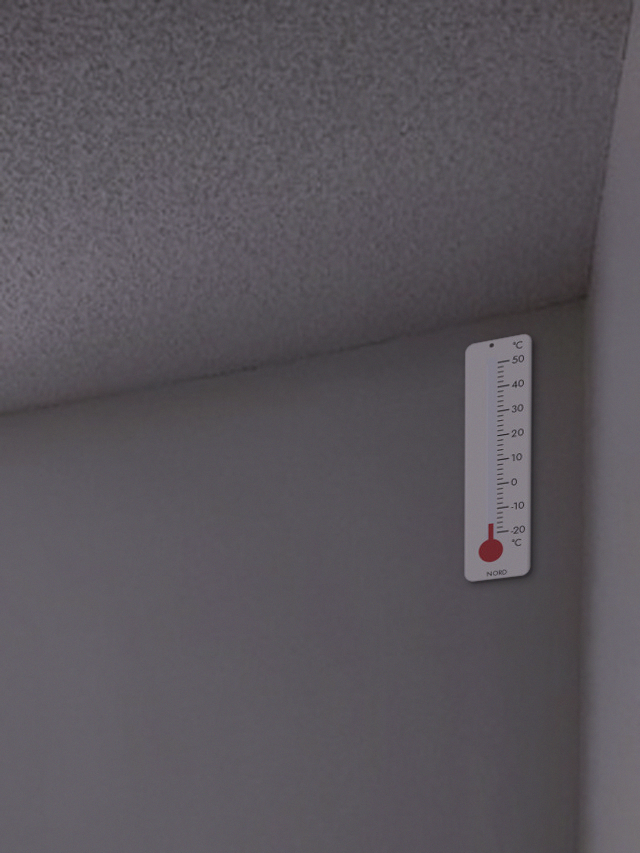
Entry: -16 °C
